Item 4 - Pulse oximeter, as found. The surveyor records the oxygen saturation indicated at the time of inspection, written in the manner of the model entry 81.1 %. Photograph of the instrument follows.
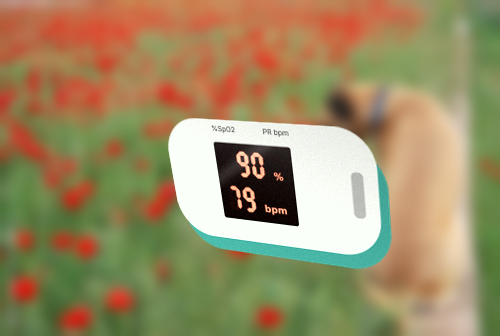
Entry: 90 %
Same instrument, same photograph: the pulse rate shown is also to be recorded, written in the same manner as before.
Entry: 79 bpm
